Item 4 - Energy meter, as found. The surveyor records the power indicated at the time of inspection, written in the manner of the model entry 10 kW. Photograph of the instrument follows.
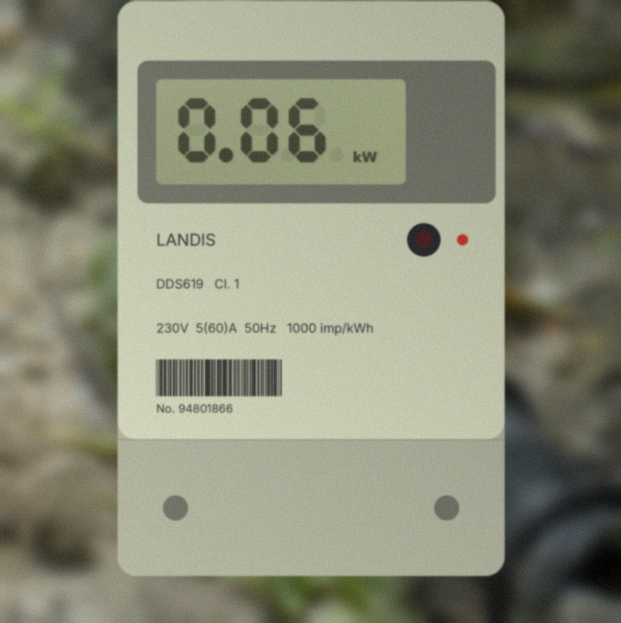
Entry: 0.06 kW
